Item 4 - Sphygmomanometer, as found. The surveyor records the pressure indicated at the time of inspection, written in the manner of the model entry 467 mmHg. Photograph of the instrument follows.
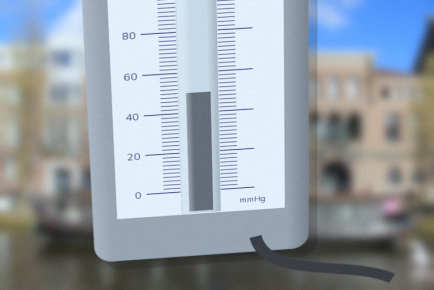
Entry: 50 mmHg
